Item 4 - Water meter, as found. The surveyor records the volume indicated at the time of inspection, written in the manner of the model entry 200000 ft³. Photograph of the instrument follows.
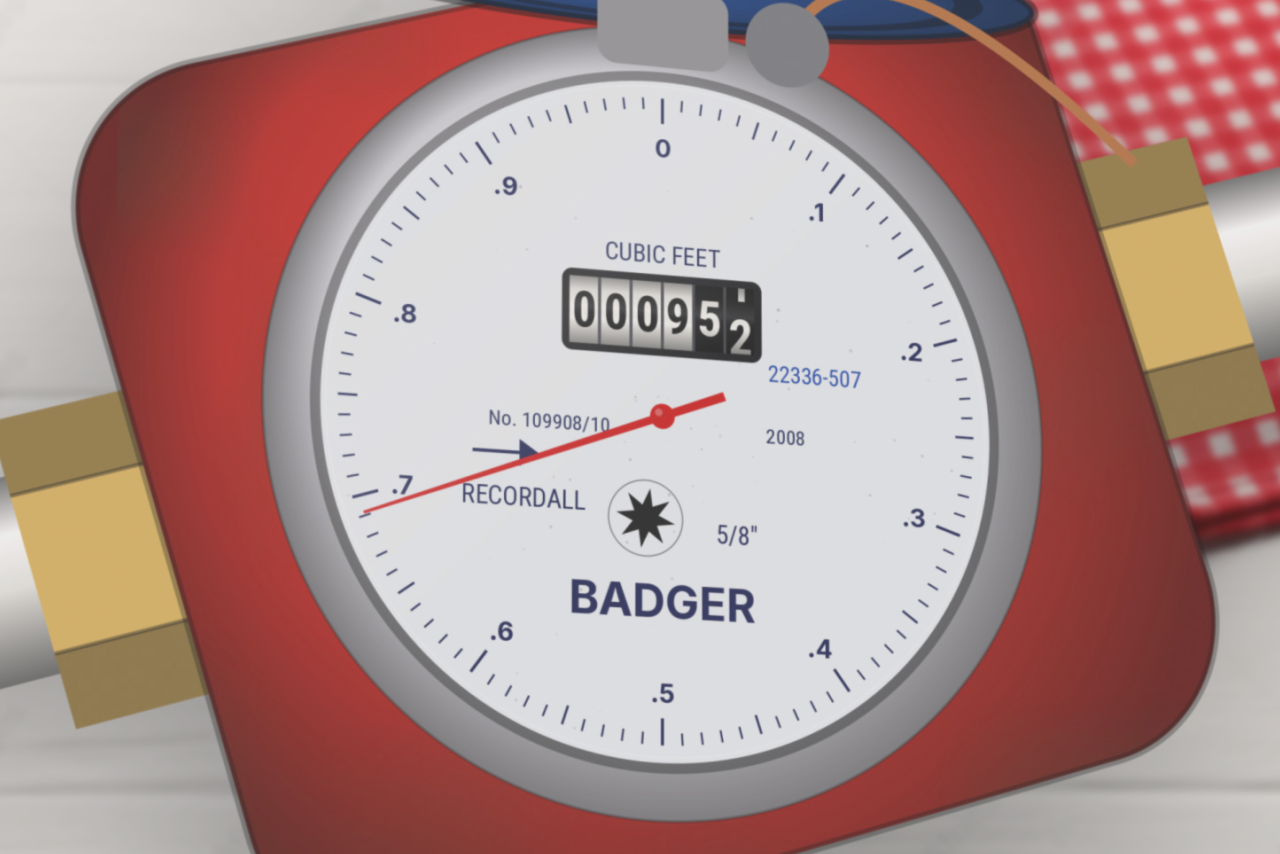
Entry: 951.69 ft³
